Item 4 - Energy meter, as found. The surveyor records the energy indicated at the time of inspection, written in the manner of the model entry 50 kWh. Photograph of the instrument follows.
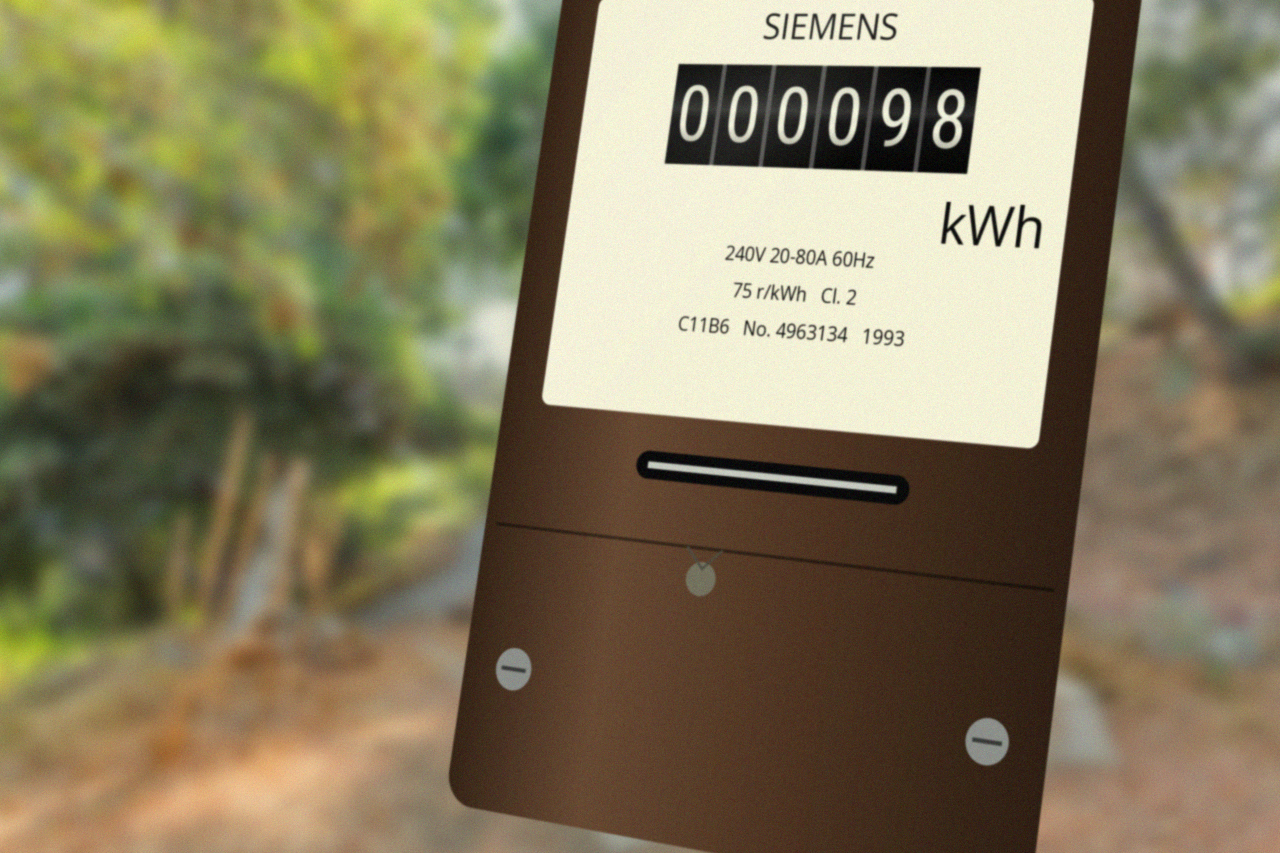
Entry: 98 kWh
